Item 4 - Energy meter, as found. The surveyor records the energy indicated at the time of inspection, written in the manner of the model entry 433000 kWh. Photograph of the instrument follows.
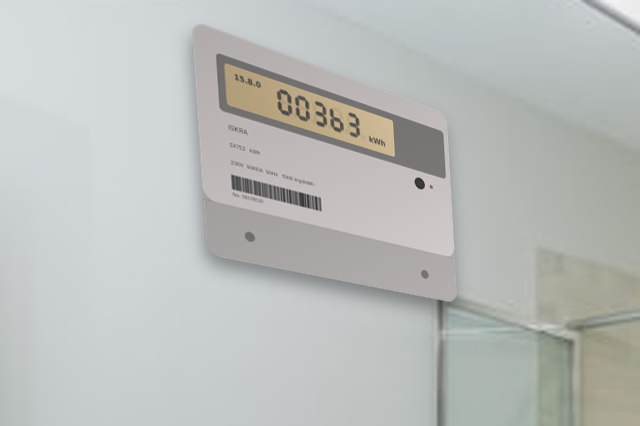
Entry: 363 kWh
